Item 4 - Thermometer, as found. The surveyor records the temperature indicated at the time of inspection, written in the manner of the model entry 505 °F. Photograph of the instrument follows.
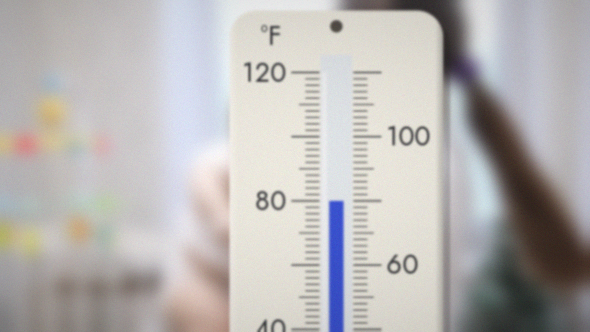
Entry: 80 °F
